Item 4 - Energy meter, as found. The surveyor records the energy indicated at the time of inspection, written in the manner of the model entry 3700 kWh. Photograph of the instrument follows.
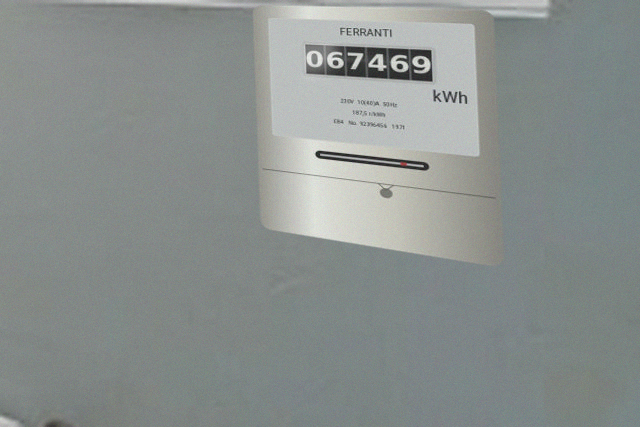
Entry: 67469 kWh
